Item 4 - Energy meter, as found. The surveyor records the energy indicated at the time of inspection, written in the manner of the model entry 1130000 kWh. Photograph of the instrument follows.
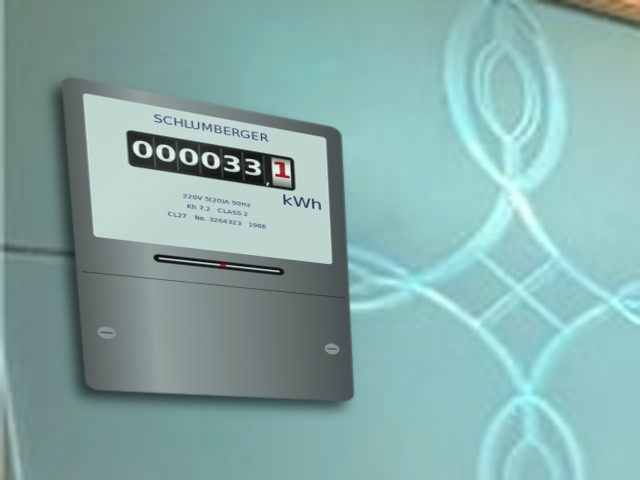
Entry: 33.1 kWh
